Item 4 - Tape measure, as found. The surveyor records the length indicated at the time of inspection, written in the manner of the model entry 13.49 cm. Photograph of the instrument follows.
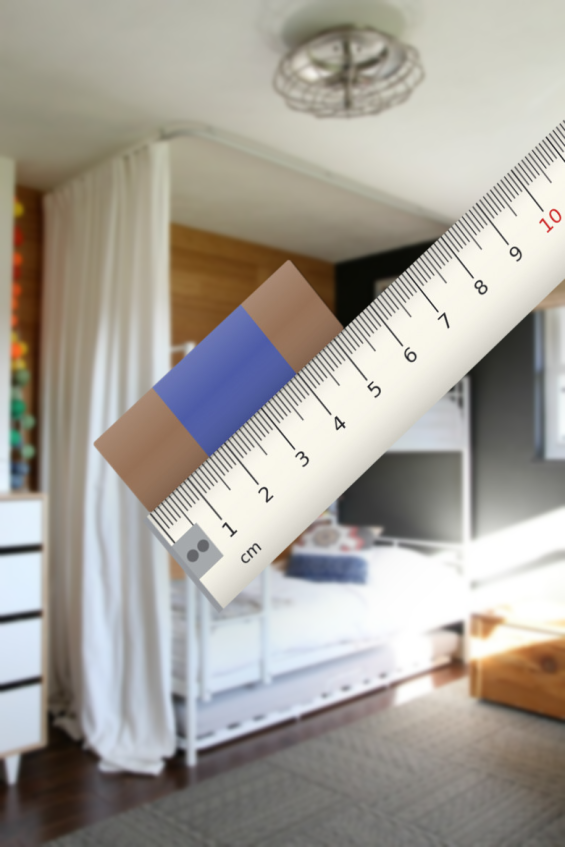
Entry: 5.3 cm
